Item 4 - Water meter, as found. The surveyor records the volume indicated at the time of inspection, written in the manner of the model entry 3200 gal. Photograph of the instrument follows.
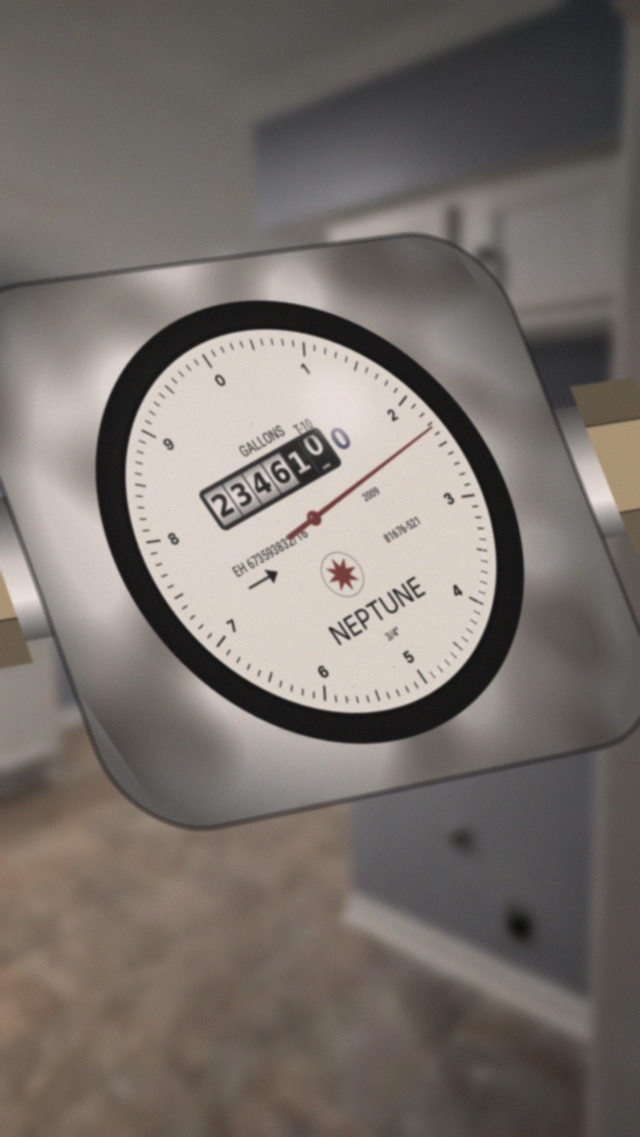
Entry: 2346102.3 gal
